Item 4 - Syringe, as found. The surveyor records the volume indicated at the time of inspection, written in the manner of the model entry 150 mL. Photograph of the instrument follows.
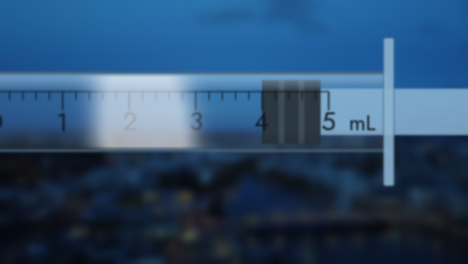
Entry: 4 mL
